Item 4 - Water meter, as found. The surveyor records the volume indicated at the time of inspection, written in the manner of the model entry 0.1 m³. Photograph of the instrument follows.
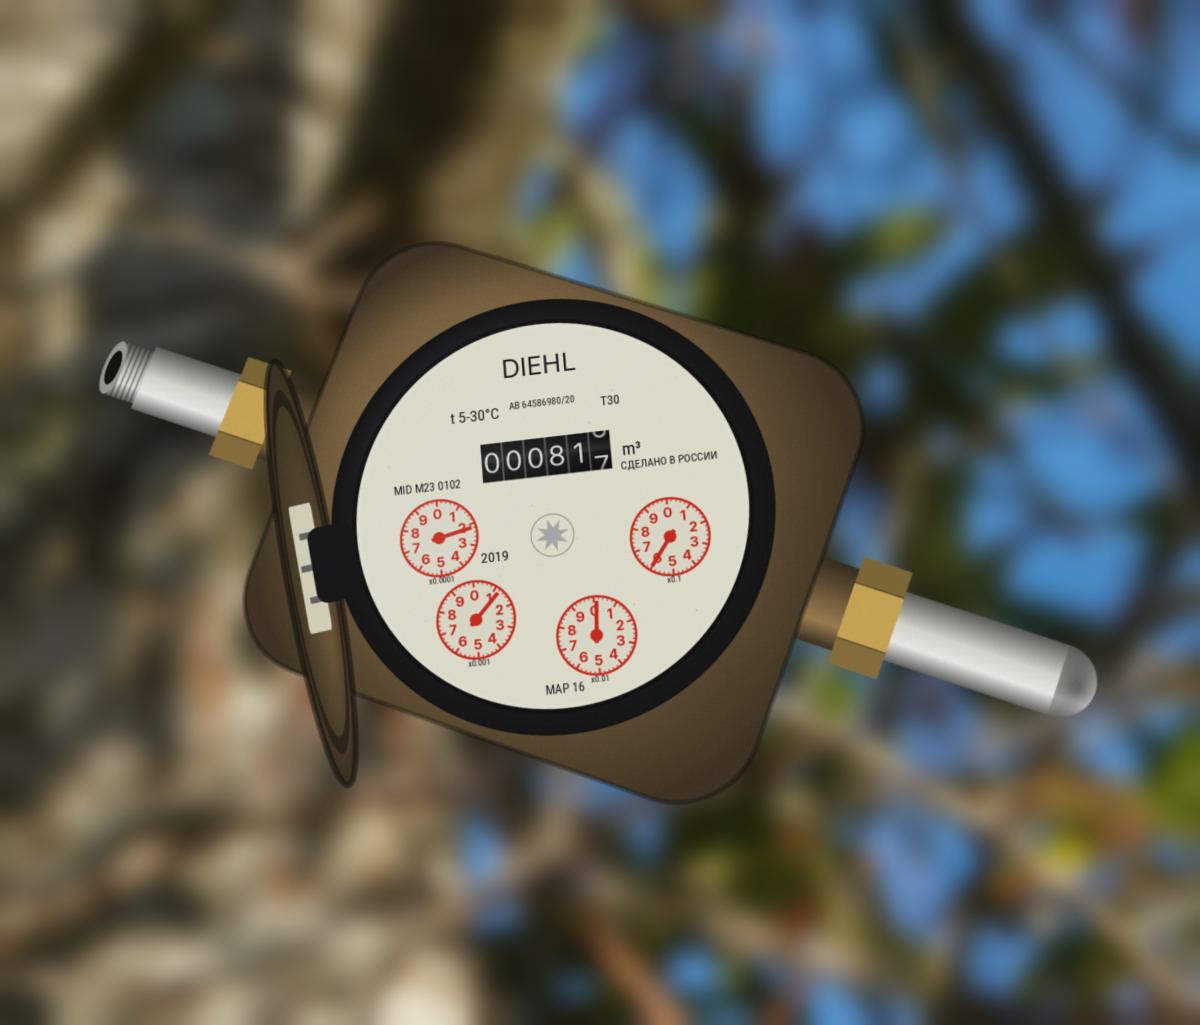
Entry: 816.6012 m³
